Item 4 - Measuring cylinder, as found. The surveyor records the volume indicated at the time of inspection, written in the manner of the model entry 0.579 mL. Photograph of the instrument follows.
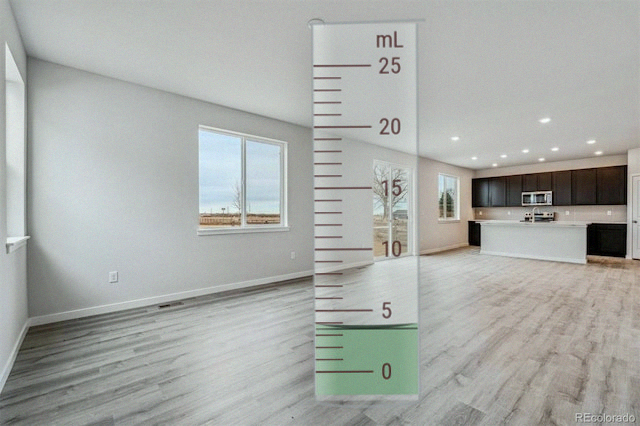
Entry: 3.5 mL
